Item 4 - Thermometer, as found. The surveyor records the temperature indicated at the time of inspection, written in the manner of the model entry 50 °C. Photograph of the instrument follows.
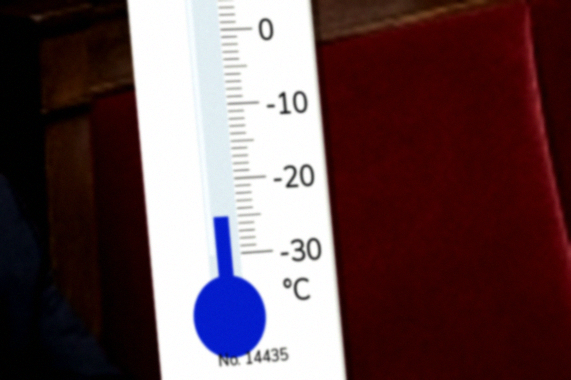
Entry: -25 °C
